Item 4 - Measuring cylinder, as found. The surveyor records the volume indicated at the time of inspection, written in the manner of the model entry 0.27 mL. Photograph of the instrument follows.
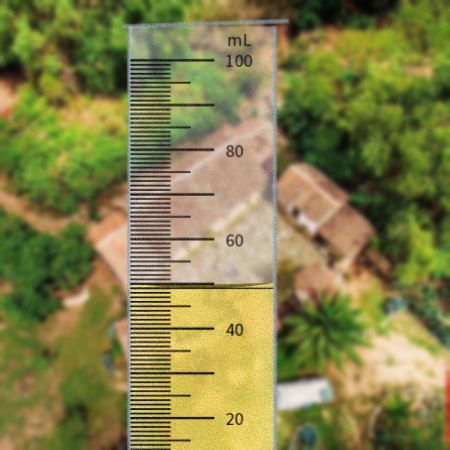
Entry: 49 mL
